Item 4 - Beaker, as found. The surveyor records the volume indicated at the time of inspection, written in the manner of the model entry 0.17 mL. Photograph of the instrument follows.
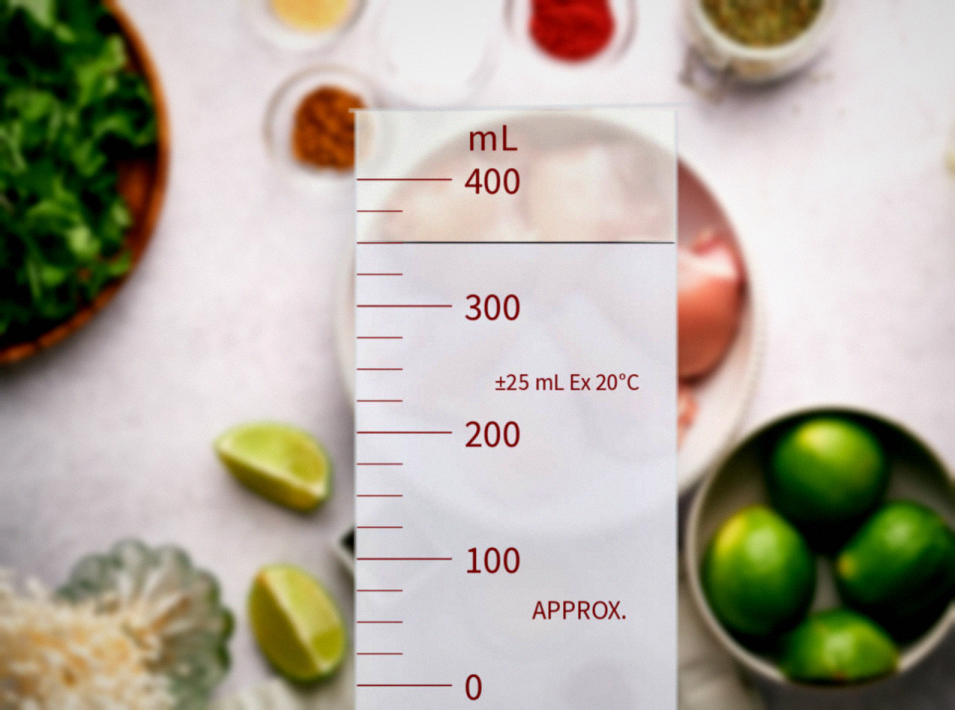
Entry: 350 mL
